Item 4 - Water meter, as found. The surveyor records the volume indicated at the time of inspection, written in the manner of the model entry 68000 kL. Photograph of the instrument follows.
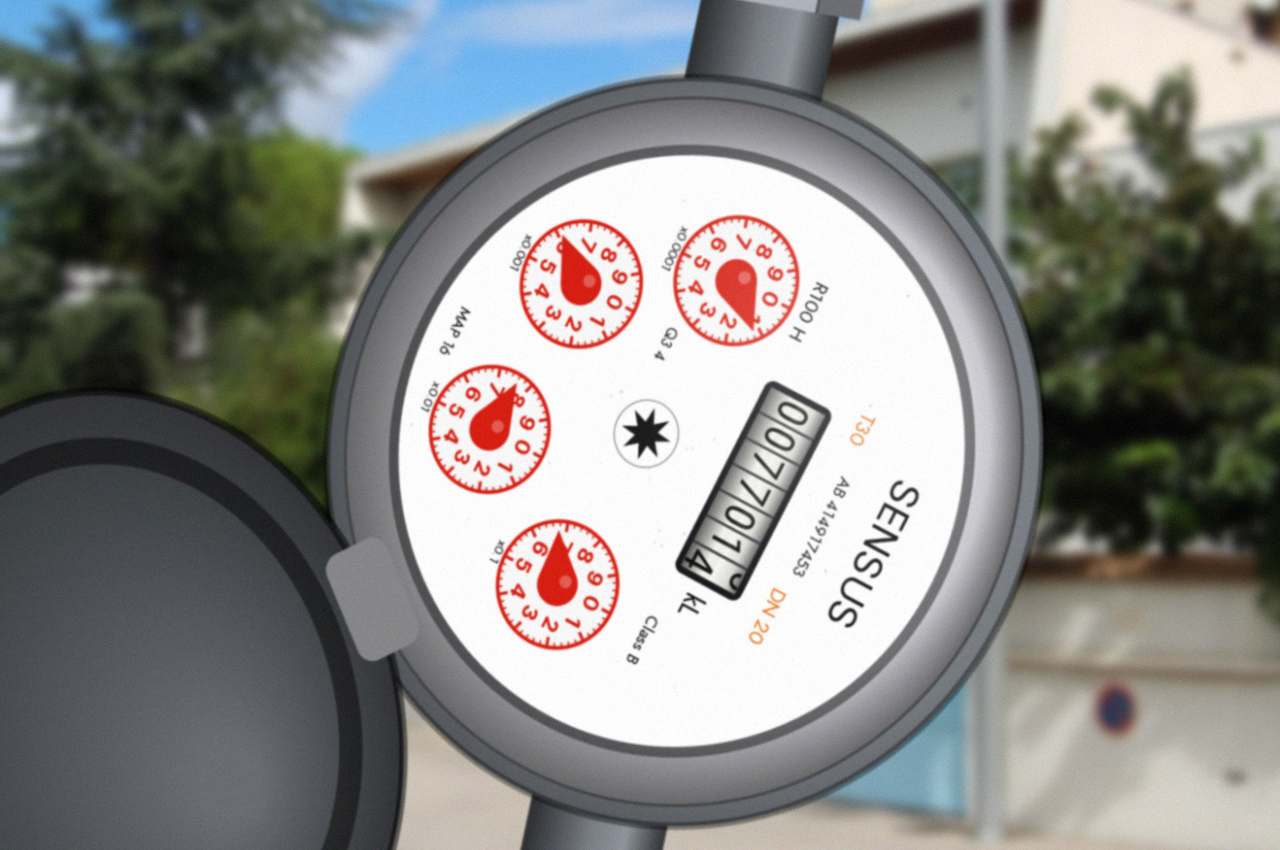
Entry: 77013.6761 kL
